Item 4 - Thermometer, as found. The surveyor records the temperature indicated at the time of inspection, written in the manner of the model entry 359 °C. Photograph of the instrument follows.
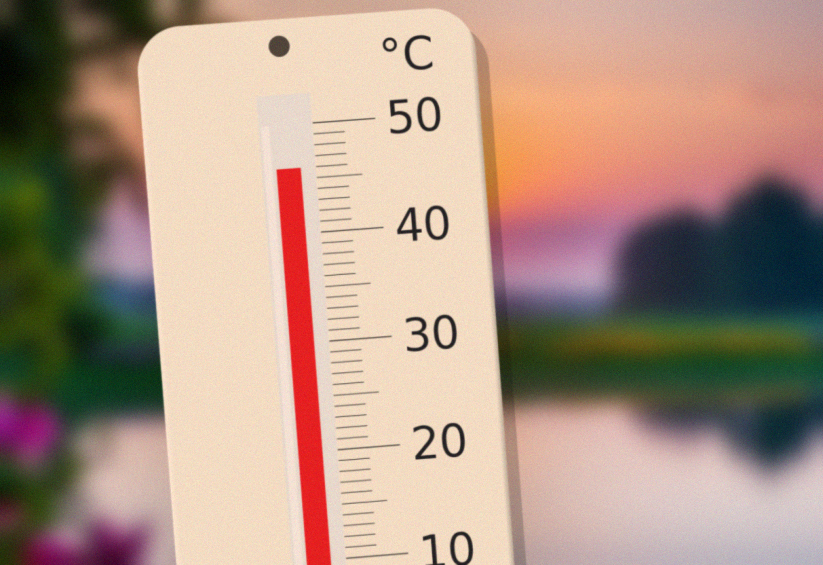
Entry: 46 °C
